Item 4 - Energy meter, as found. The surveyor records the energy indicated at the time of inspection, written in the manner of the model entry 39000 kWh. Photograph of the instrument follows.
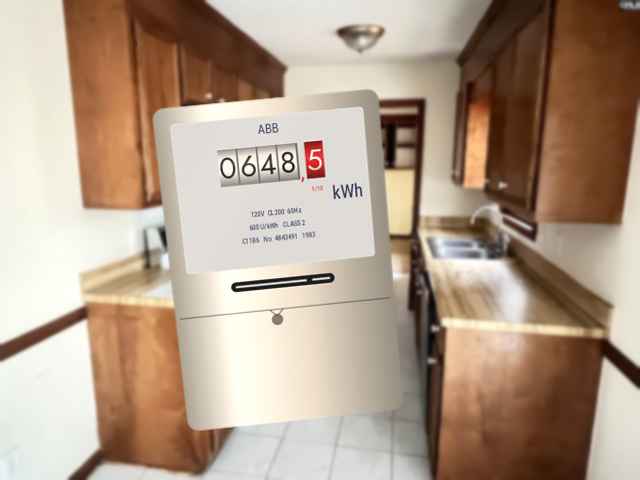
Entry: 648.5 kWh
